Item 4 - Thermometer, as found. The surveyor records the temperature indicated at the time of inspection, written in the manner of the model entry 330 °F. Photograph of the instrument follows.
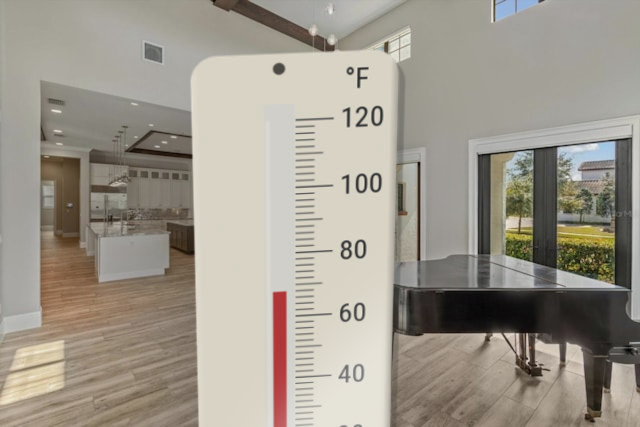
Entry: 68 °F
